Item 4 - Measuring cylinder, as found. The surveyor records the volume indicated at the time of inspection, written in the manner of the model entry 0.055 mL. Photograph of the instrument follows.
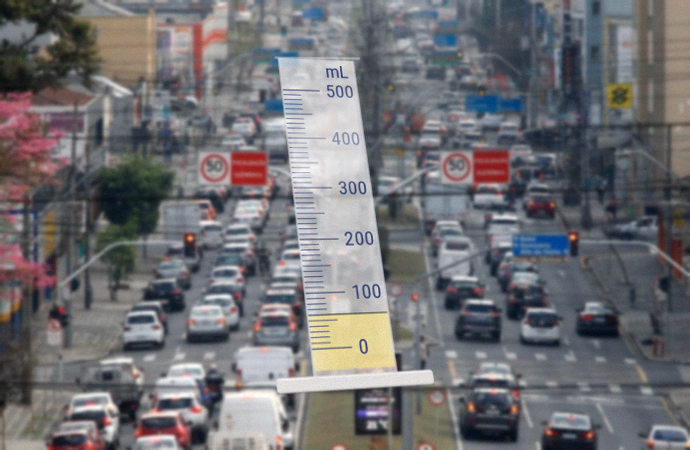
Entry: 60 mL
